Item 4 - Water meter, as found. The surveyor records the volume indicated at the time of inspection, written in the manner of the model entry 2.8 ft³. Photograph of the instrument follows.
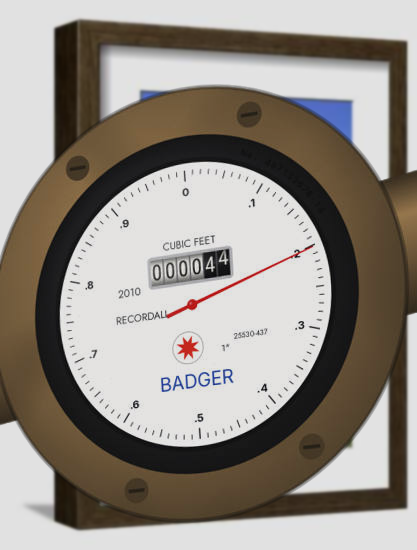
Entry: 44.20 ft³
